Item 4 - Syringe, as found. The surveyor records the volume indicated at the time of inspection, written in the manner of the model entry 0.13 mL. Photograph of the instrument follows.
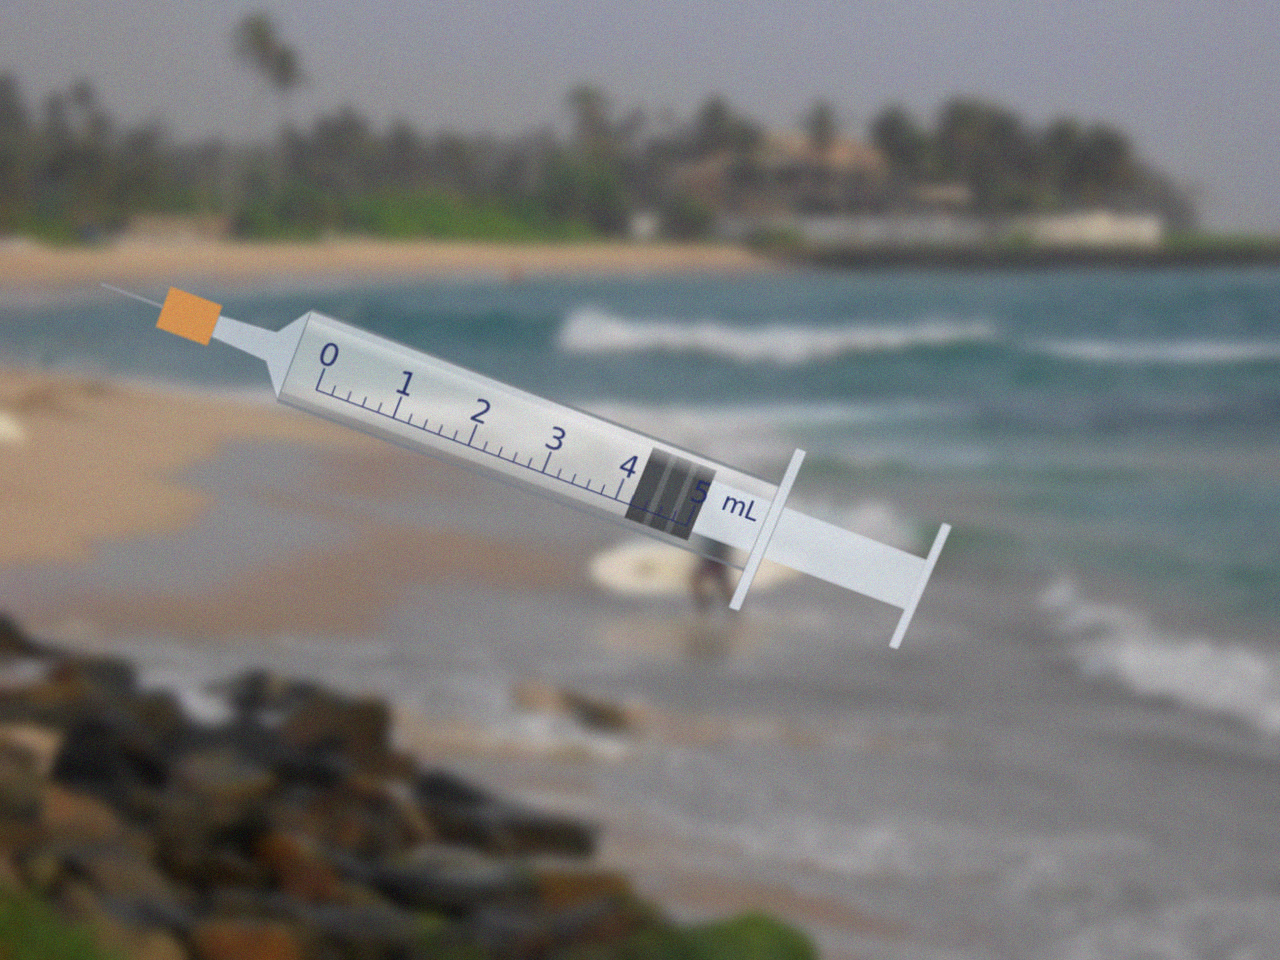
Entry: 4.2 mL
